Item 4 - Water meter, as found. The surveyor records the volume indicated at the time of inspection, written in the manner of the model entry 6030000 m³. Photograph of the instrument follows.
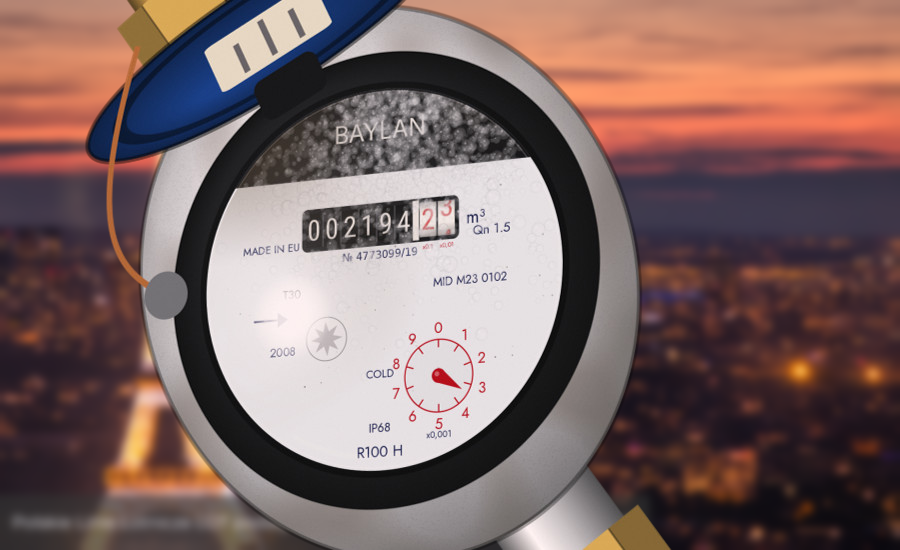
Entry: 2194.233 m³
